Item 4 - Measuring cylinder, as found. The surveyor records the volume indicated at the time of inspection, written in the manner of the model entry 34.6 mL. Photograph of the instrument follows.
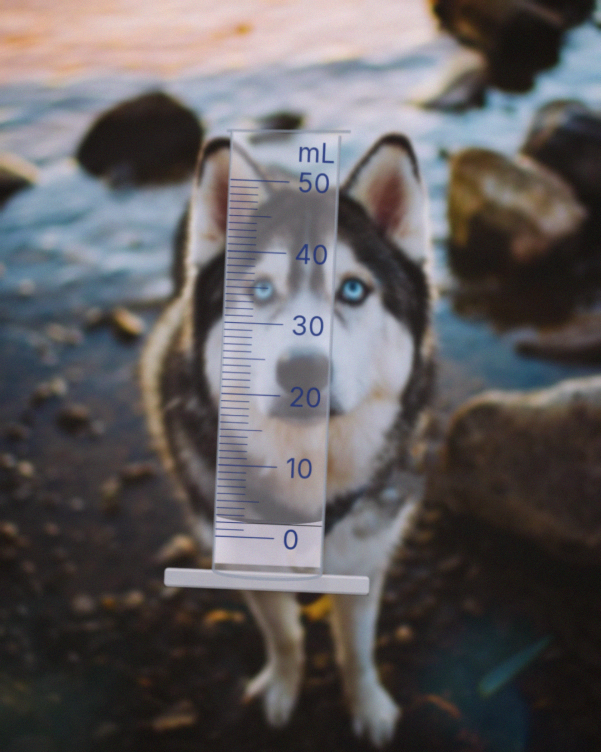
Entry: 2 mL
